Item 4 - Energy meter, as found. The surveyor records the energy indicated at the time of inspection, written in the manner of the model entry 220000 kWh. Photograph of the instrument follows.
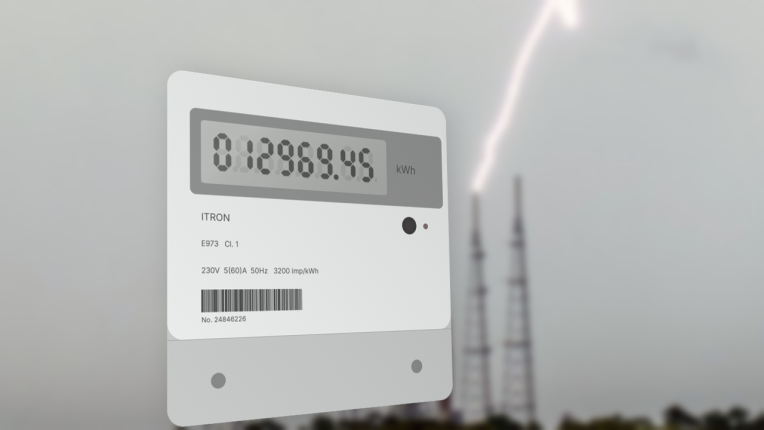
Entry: 12969.45 kWh
